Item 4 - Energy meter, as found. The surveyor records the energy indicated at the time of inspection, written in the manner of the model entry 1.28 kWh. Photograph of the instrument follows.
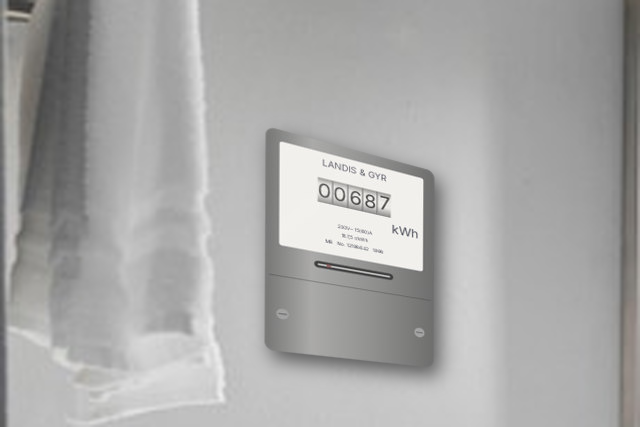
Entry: 687 kWh
